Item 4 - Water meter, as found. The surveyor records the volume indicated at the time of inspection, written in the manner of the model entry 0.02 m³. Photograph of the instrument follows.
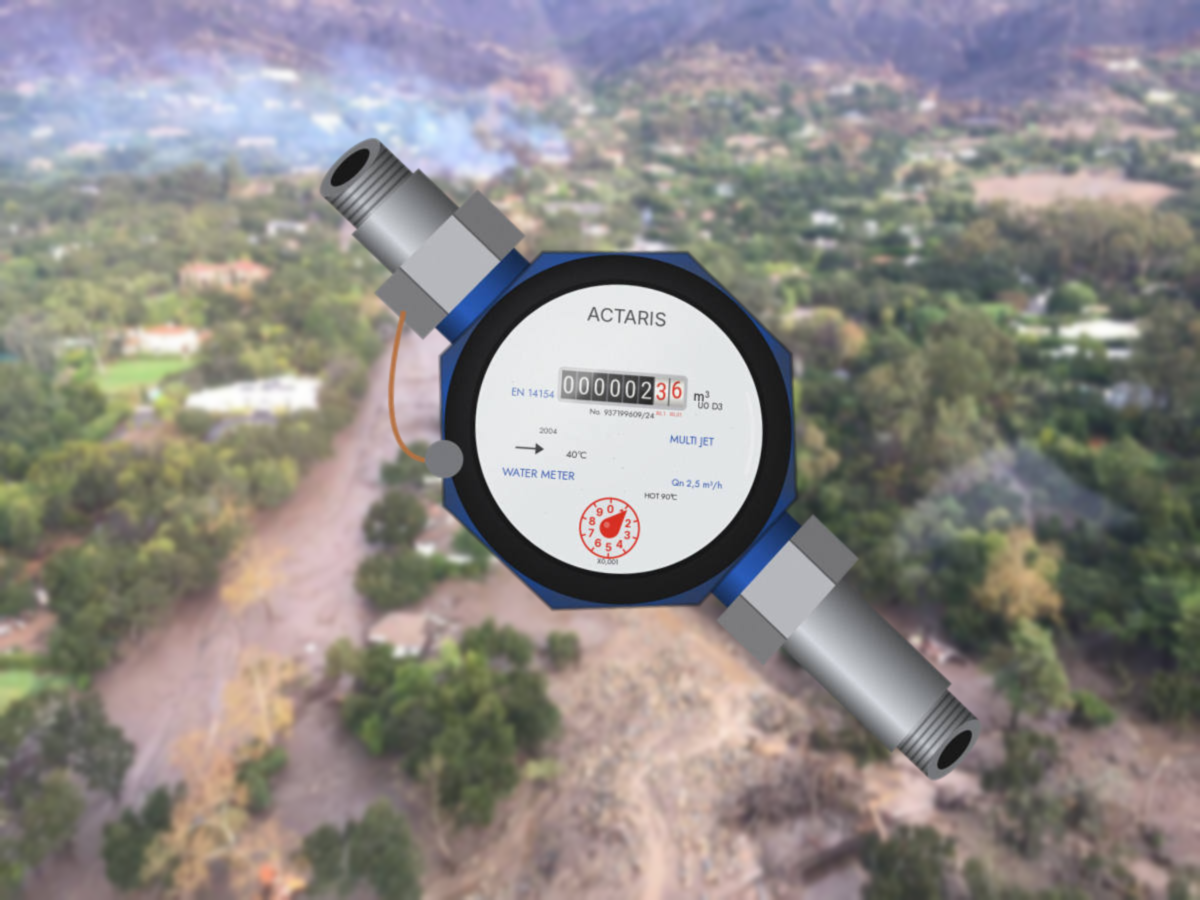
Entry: 2.361 m³
